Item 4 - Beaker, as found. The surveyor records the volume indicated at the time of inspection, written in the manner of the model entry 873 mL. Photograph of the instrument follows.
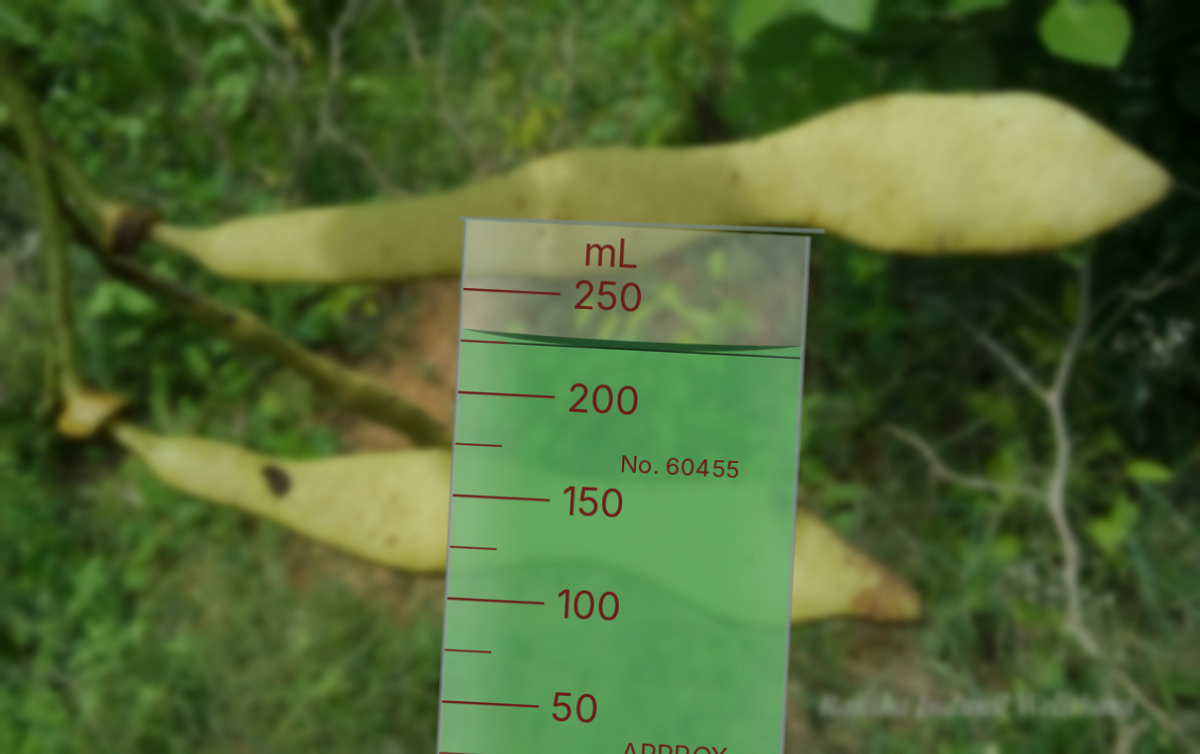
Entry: 225 mL
